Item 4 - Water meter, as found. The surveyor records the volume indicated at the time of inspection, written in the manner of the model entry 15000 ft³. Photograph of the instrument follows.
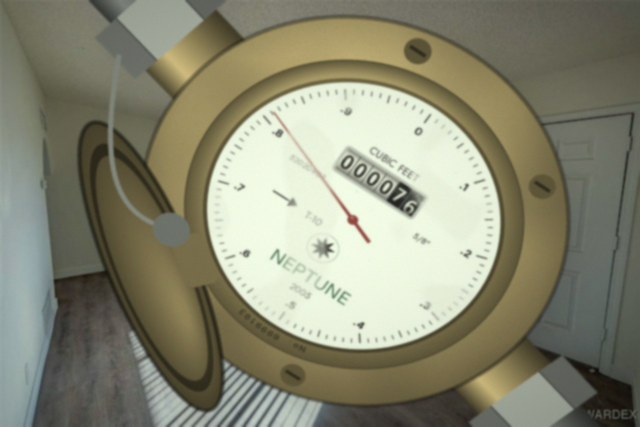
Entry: 75.81 ft³
